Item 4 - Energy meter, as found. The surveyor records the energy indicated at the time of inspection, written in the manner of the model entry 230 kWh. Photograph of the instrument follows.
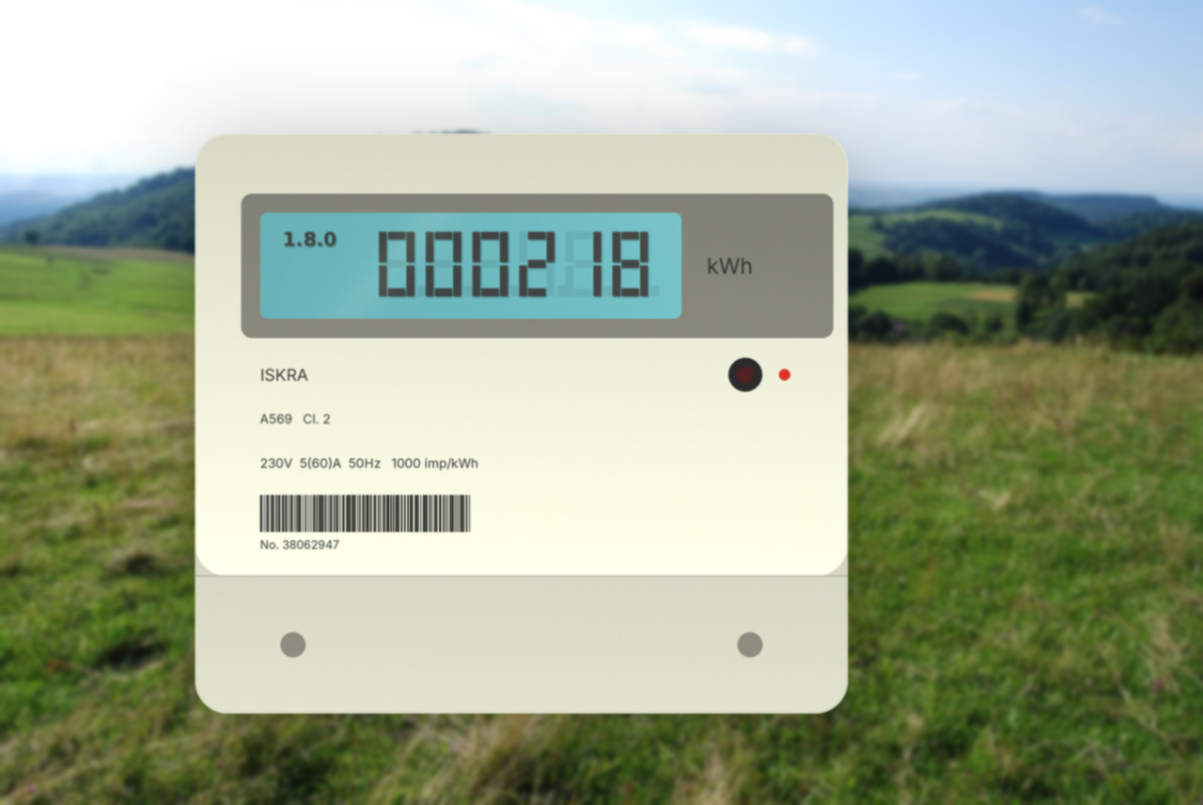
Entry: 218 kWh
